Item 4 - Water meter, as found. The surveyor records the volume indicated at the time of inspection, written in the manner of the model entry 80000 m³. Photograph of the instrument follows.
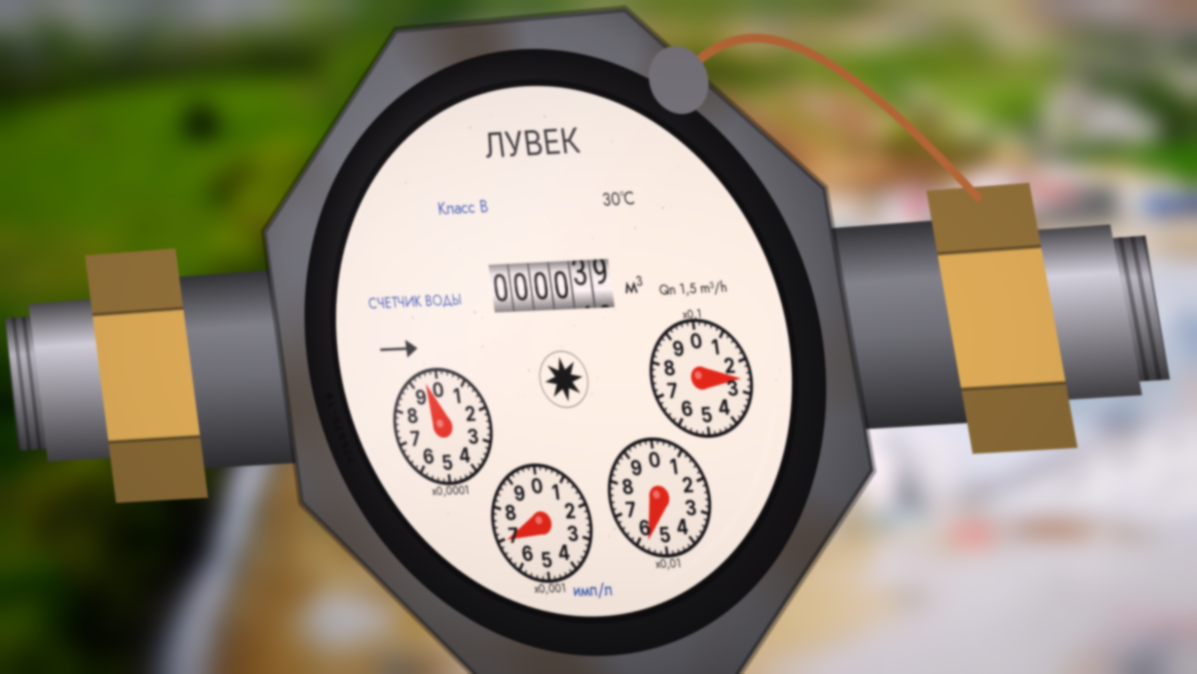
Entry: 39.2569 m³
